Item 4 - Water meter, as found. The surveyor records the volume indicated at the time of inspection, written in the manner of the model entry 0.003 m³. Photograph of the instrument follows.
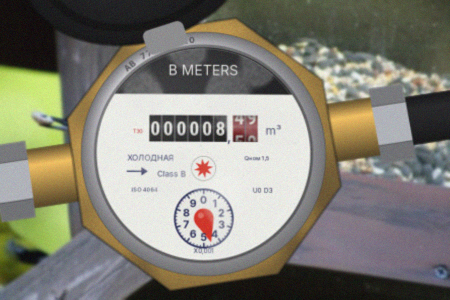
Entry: 8.494 m³
